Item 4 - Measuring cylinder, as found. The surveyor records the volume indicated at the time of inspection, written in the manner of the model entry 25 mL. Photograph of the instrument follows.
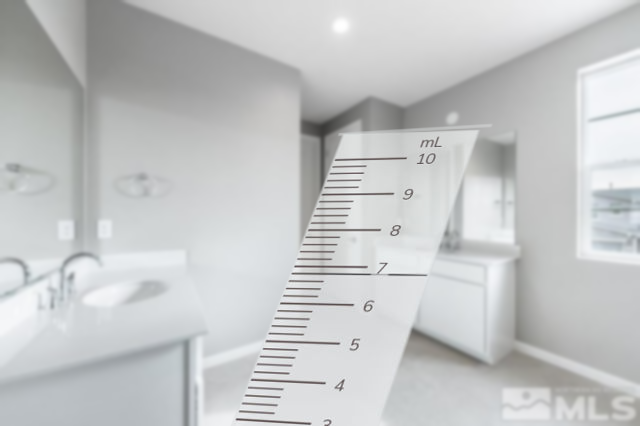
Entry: 6.8 mL
